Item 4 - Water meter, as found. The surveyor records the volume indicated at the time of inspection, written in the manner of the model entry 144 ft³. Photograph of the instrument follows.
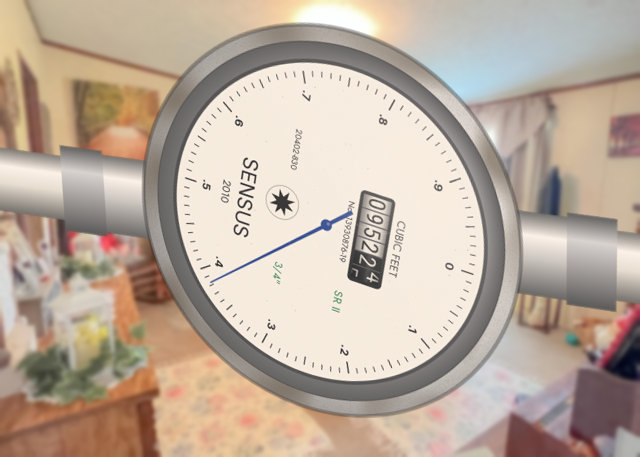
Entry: 95224.38 ft³
